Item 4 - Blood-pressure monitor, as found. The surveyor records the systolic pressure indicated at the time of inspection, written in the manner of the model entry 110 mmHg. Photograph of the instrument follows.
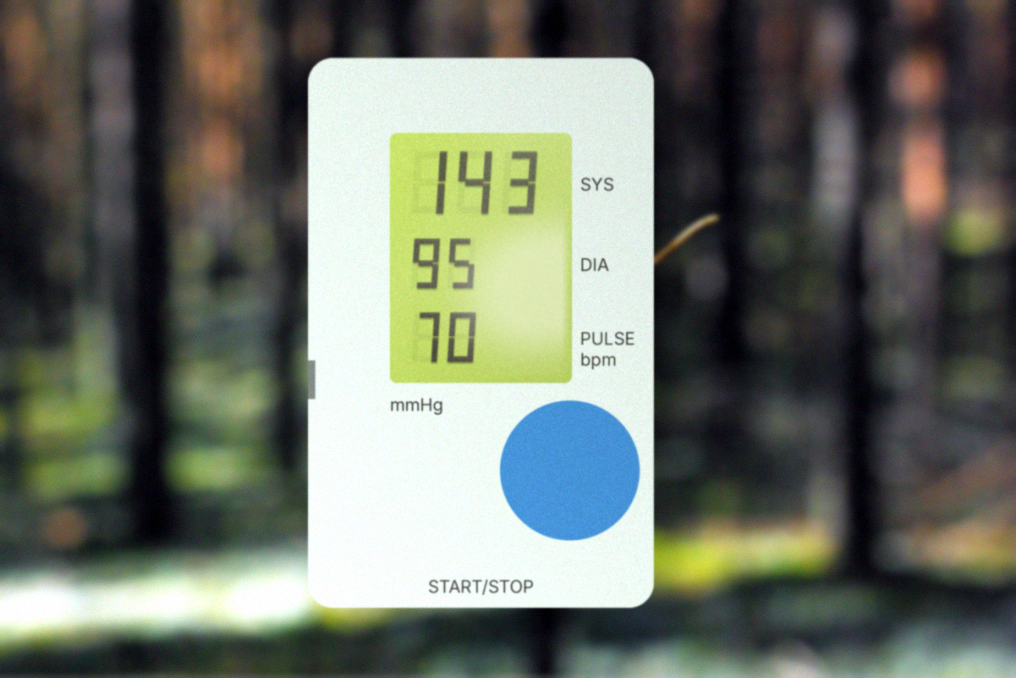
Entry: 143 mmHg
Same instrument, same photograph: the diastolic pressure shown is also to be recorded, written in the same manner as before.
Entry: 95 mmHg
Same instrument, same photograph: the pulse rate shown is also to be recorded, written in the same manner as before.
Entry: 70 bpm
